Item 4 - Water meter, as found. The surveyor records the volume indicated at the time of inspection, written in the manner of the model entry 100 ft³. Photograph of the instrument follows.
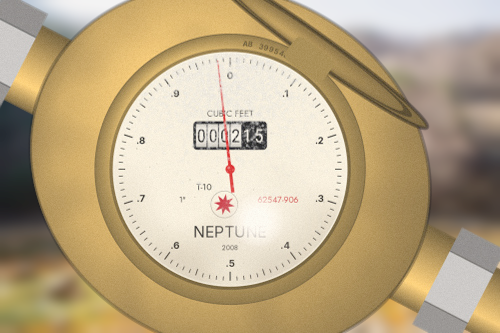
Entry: 214.98 ft³
